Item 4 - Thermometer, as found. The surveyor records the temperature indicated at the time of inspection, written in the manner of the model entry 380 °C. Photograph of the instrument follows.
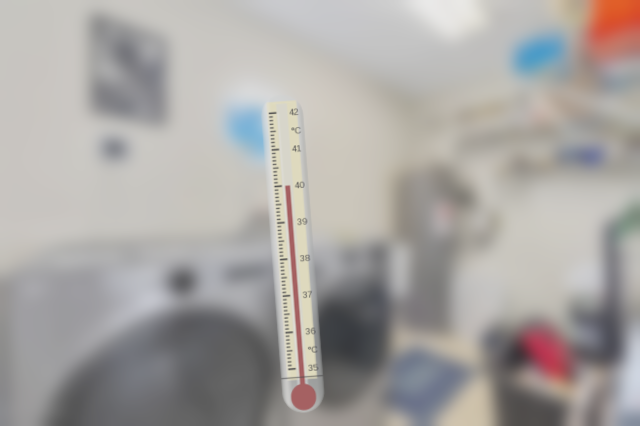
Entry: 40 °C
